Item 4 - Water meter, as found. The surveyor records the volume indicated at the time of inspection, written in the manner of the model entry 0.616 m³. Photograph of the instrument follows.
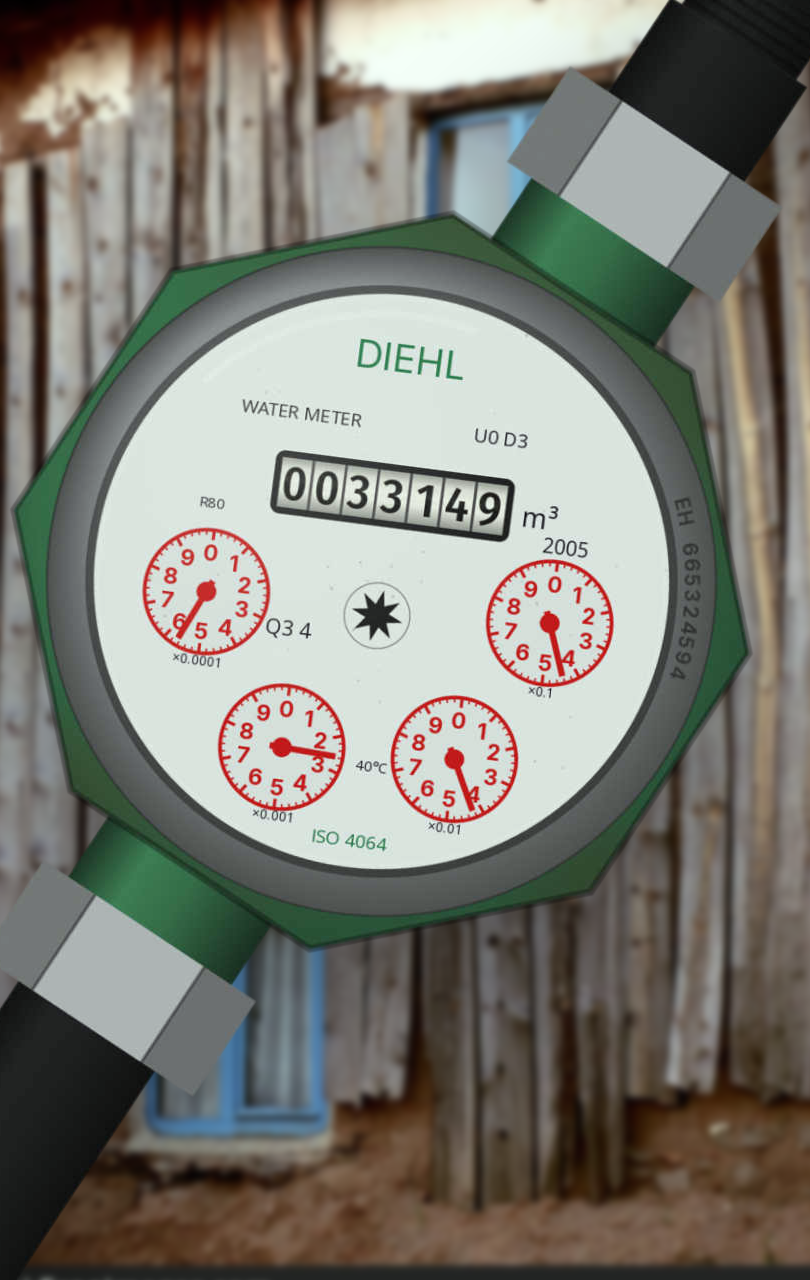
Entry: 33149.4425 m³
